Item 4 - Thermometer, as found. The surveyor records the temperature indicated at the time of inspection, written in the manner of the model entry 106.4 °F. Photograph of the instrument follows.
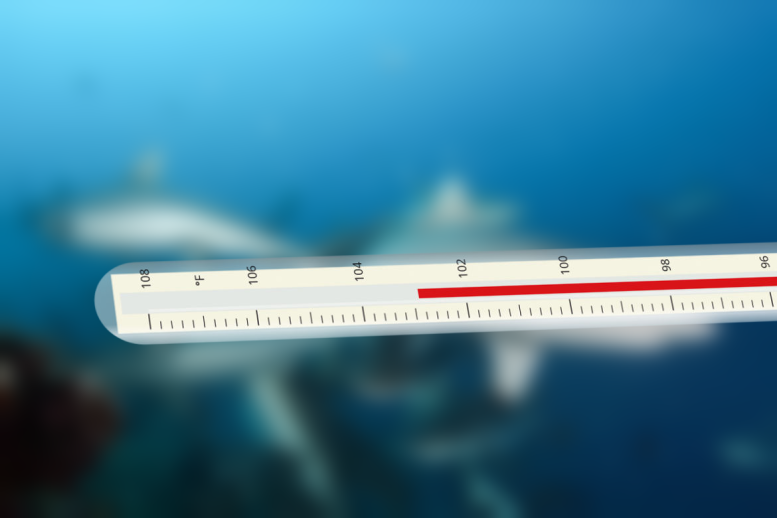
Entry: 102.9 °F
